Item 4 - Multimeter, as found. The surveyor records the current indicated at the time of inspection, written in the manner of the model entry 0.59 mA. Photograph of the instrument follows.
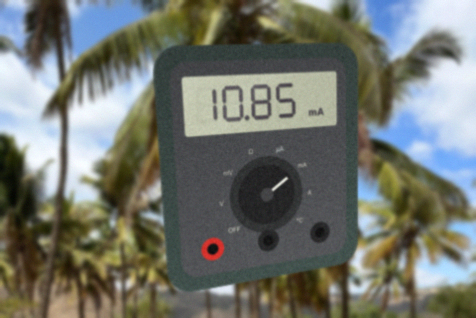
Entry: 10.85 mA
